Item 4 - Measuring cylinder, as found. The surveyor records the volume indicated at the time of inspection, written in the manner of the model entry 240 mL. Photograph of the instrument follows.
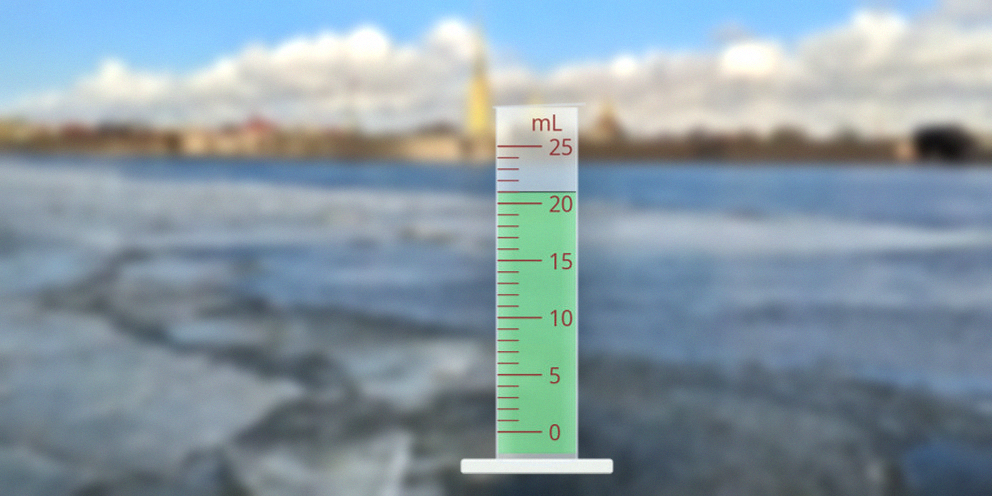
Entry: 21 mL
